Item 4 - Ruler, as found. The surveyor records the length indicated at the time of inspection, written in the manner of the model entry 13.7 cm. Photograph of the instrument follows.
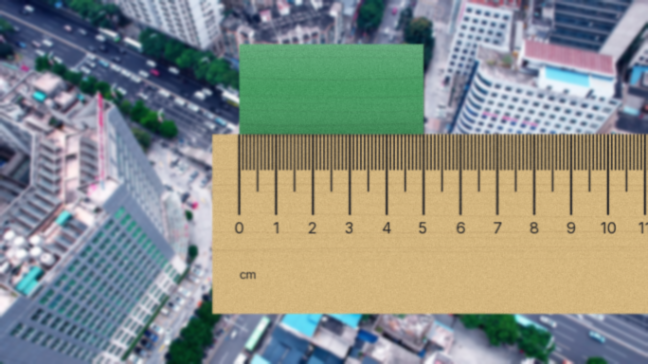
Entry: 5 cm
